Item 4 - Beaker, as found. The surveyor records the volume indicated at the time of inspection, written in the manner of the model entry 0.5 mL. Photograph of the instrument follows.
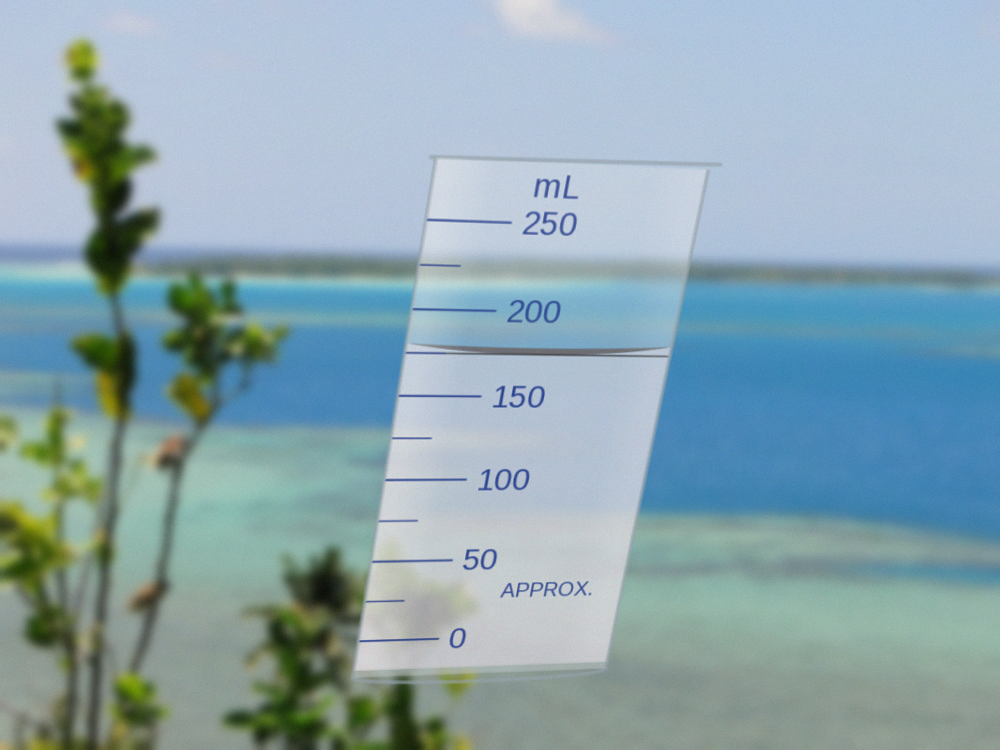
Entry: 175 mL
